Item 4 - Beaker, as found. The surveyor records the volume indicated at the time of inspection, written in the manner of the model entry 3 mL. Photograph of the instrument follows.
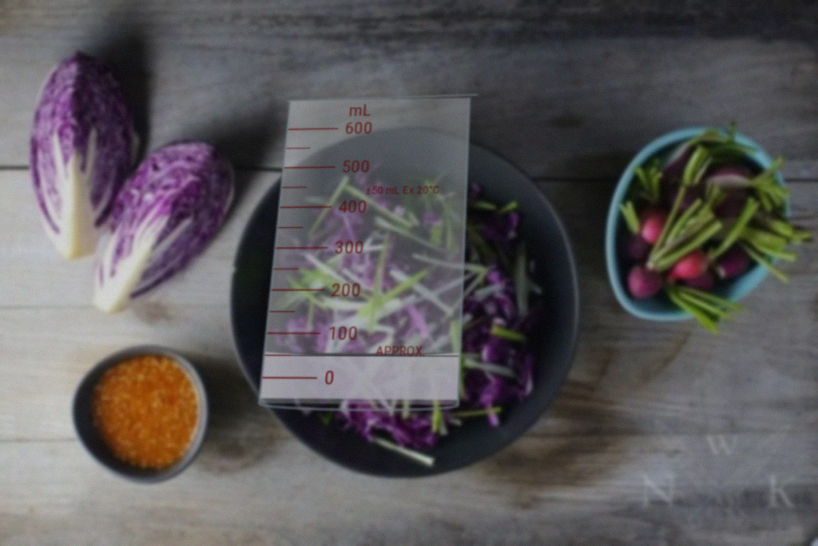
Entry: 50 mL
